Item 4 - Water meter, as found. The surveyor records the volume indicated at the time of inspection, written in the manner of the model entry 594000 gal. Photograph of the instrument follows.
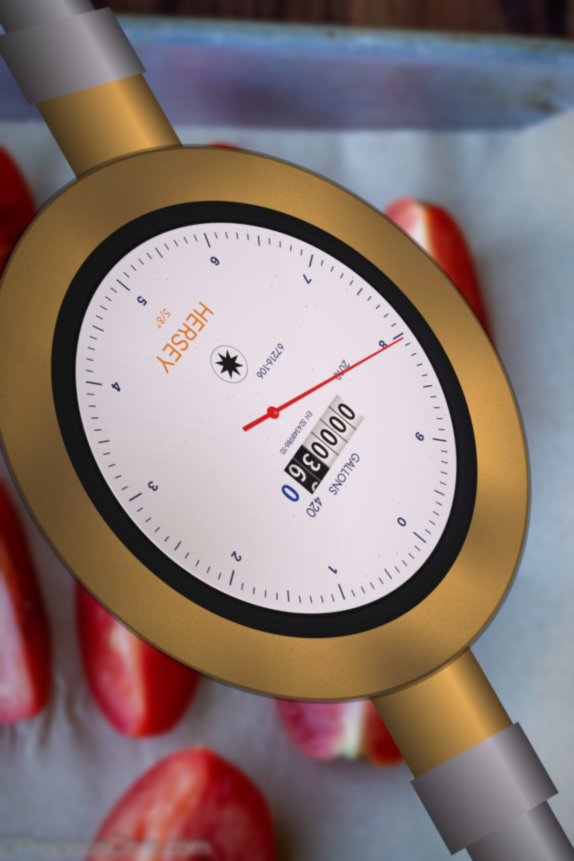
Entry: 358.0 gal
